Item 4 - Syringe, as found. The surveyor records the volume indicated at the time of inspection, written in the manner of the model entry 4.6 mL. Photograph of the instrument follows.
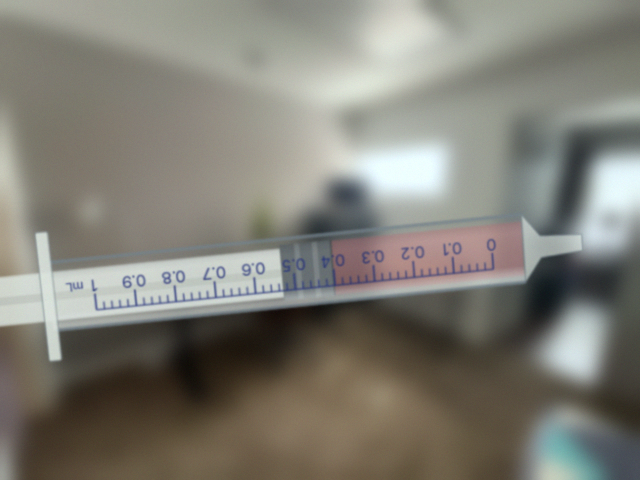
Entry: 0.4 mL
